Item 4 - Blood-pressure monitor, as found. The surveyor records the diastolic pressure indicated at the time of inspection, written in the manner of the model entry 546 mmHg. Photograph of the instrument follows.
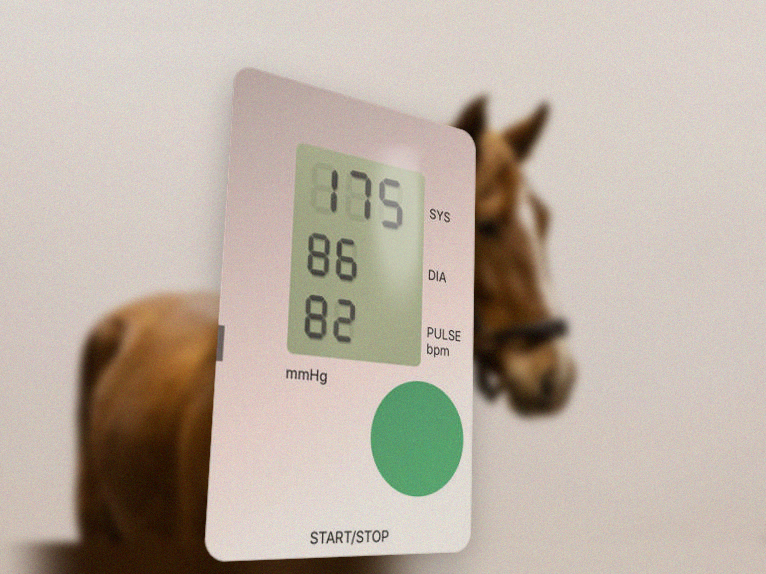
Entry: 86 mmHg
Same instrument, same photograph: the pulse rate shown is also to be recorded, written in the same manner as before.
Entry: 82 bpm
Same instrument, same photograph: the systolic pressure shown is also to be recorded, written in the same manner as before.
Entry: 175 mmHg
